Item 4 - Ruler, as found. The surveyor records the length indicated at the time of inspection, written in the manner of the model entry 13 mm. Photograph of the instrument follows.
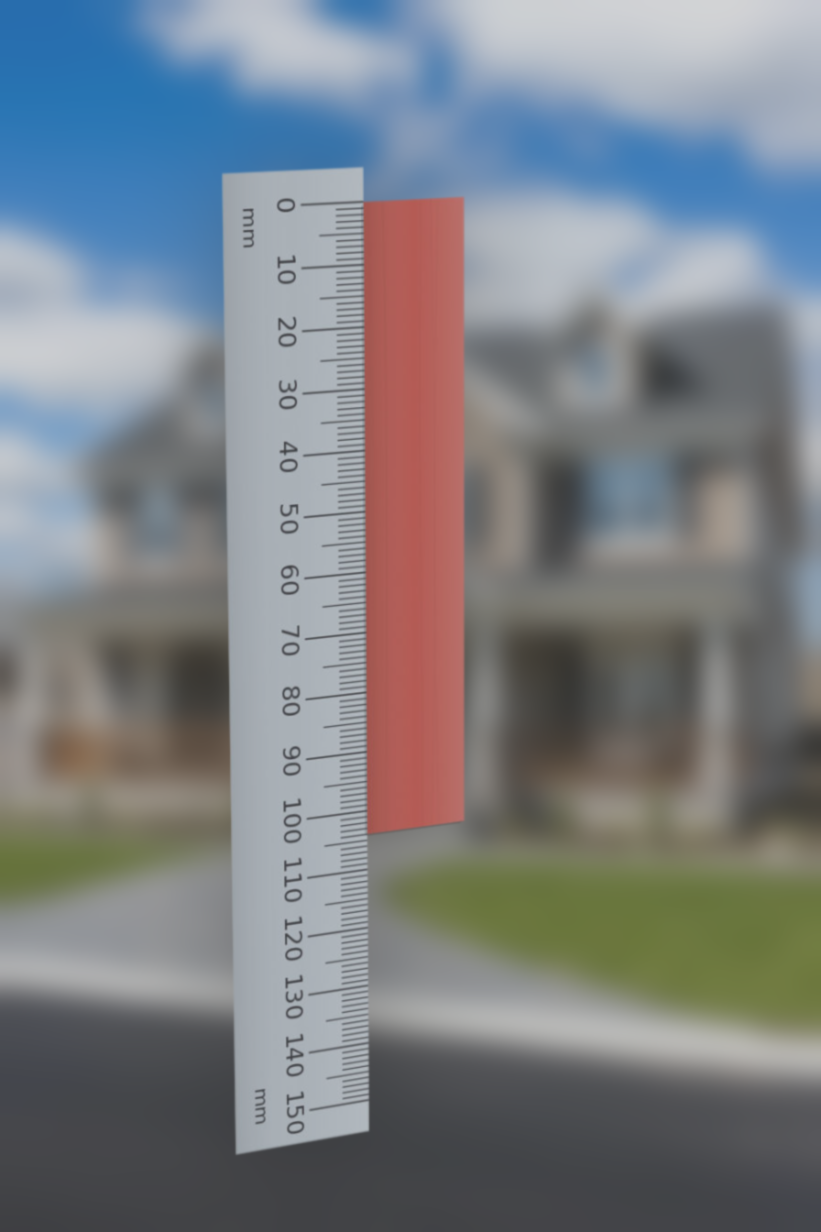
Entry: 104 mm
